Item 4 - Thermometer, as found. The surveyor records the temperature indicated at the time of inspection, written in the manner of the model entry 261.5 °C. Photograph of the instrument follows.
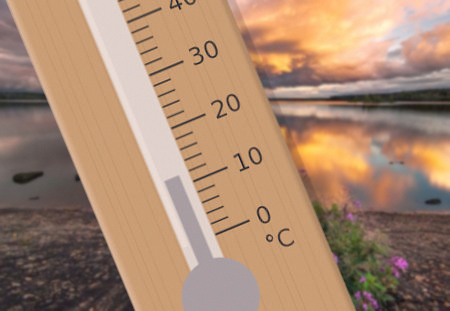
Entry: 12 °C
